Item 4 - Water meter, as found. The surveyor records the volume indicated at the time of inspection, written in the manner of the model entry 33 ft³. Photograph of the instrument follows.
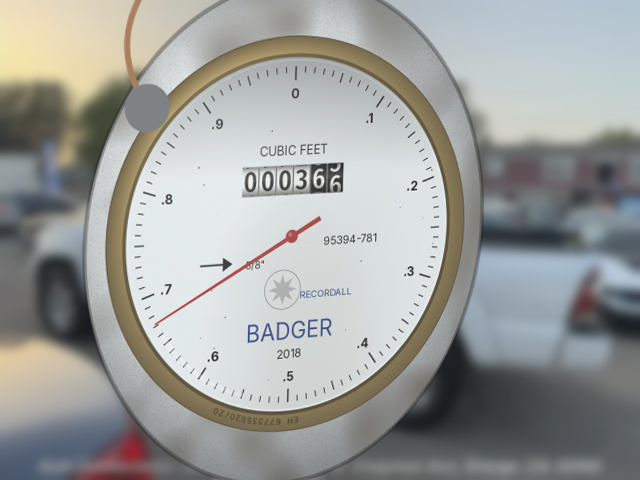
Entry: 365.67 ft³
